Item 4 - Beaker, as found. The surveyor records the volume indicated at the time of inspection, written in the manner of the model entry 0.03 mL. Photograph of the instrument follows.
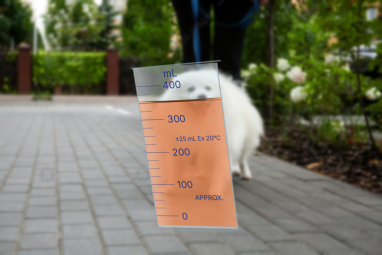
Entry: 350 mL
